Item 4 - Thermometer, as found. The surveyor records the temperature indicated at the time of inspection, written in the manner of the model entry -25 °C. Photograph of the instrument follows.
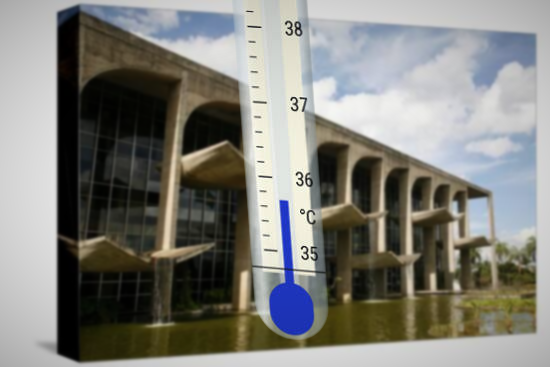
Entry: 35.7 °C
